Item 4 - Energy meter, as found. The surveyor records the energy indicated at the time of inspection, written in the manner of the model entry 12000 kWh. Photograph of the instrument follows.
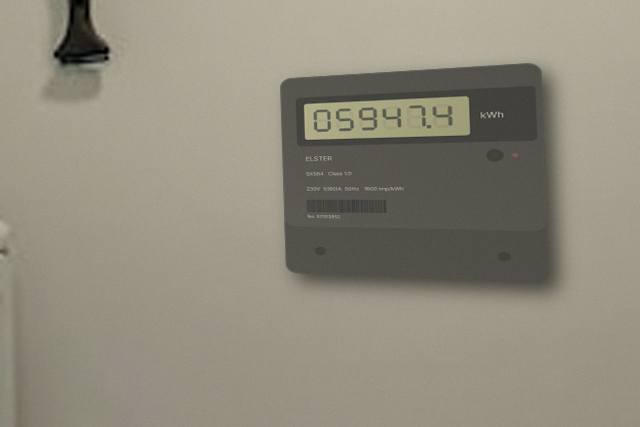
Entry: 5947.4 kWh
